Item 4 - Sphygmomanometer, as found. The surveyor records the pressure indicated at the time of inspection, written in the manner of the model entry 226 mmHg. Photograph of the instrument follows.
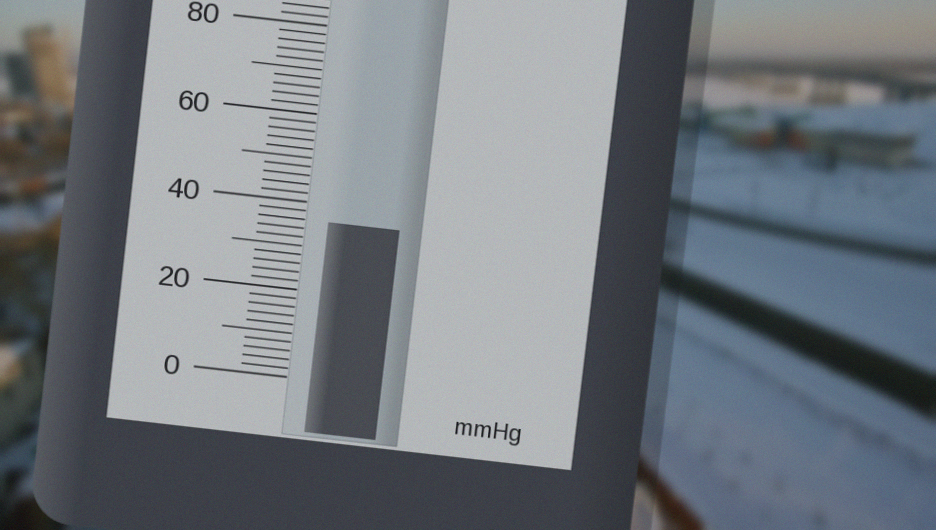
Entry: 36 mmHg
